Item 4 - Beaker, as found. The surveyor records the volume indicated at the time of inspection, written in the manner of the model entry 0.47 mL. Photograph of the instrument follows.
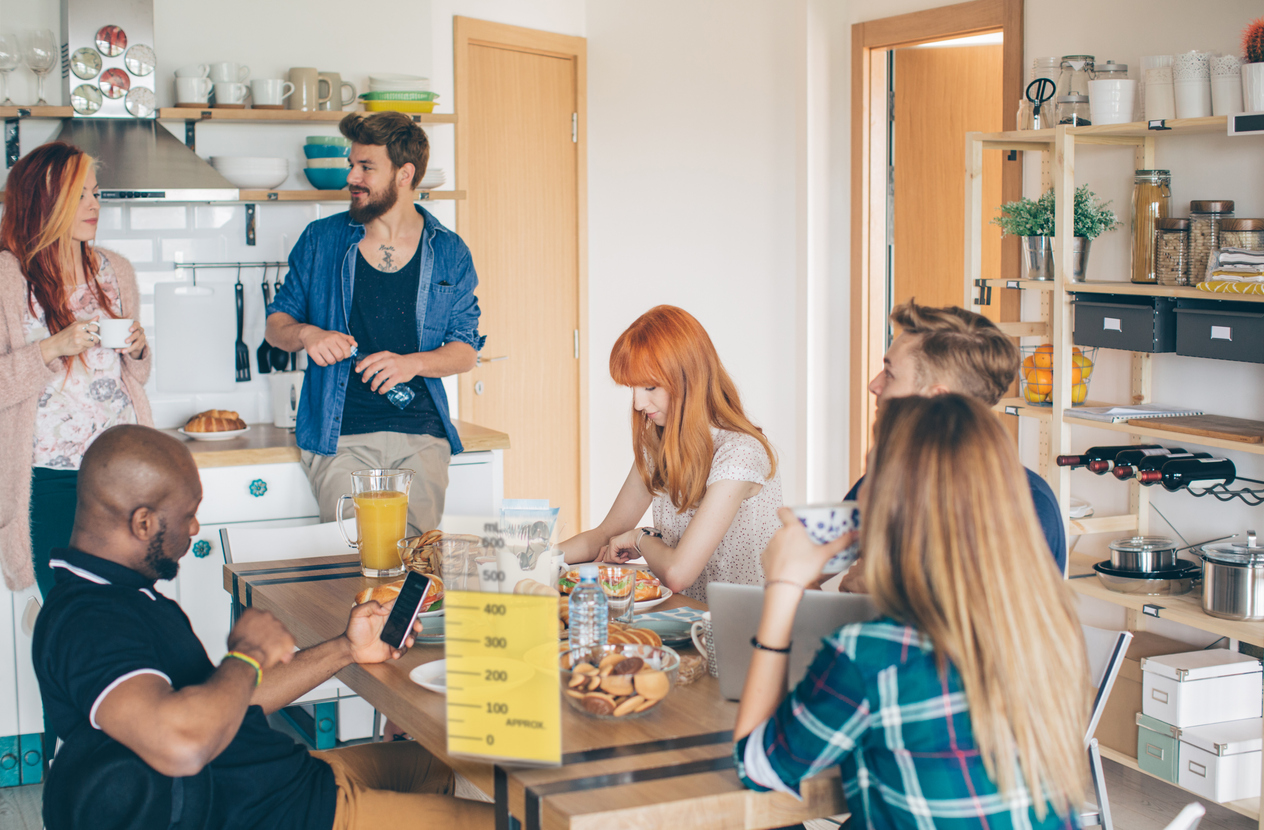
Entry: 450 mL
